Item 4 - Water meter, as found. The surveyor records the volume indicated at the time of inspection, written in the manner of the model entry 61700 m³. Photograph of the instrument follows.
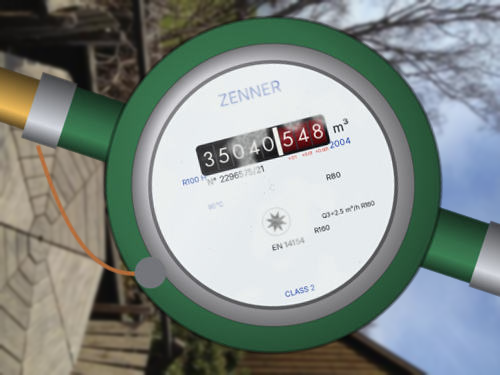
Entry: 35040.548 m³
